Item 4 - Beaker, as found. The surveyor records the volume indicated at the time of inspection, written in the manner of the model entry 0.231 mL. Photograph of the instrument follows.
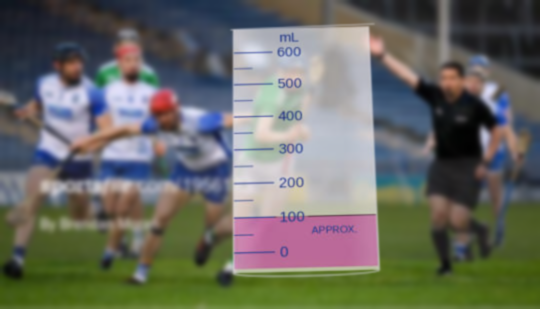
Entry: 100 mL
